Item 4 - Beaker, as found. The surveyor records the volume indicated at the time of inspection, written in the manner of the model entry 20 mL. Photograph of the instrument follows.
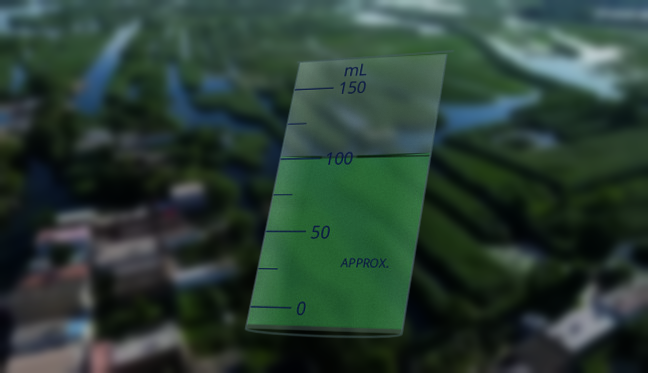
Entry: 100 mL
